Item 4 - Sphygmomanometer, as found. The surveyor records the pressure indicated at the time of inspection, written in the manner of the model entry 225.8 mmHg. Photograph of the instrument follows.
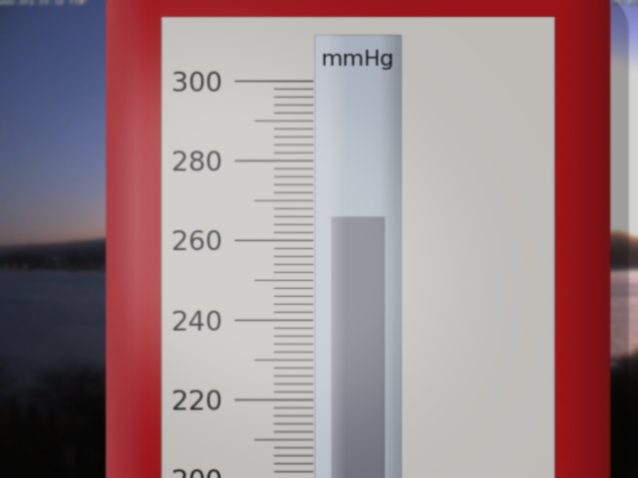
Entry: 266 mmHg
